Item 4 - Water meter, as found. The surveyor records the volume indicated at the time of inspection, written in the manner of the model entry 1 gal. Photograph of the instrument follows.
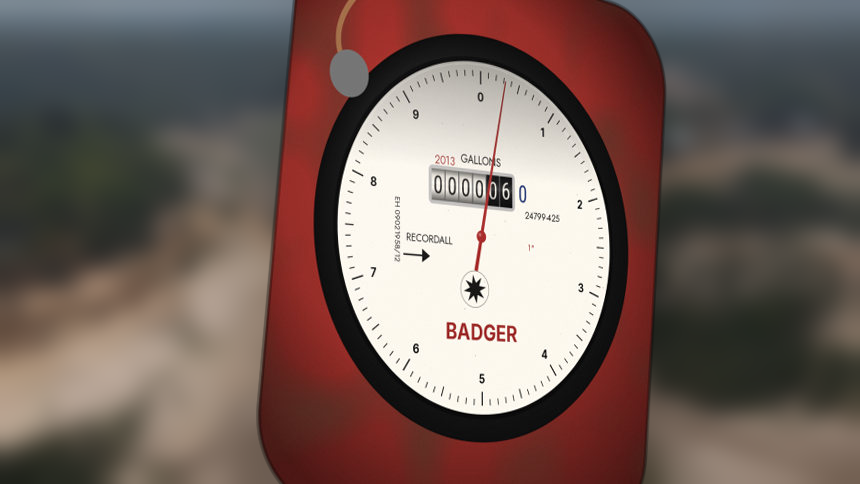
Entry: 60.3 gal
